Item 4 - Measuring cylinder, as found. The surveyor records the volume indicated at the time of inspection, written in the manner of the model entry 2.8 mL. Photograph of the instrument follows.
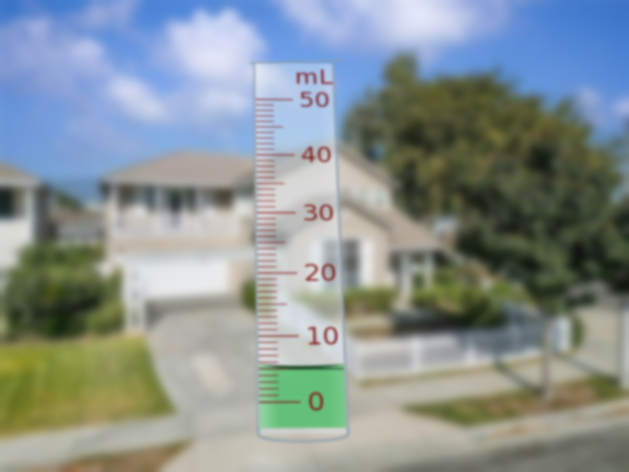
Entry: 5 mL
